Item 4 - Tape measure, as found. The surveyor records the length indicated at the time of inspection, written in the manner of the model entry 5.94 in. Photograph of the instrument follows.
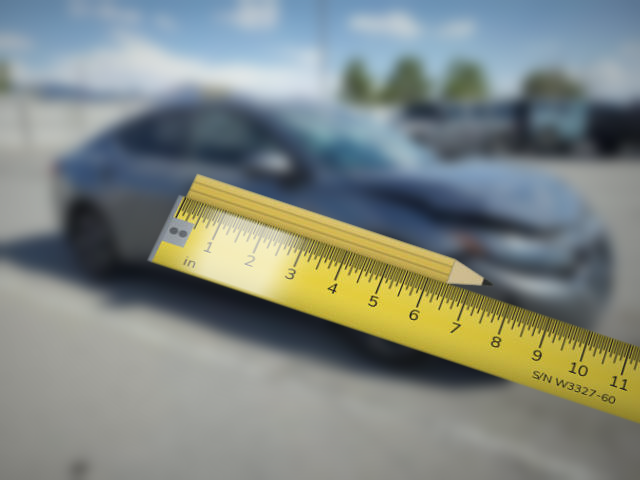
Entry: 7.5 in
